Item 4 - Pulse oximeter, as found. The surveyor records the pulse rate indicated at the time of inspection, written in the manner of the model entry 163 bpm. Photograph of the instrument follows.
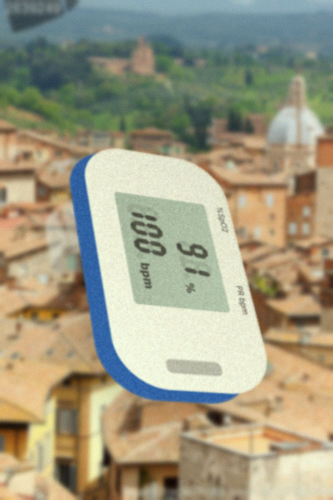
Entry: 100 bpm
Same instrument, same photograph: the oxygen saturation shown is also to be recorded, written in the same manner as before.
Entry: 91 %
